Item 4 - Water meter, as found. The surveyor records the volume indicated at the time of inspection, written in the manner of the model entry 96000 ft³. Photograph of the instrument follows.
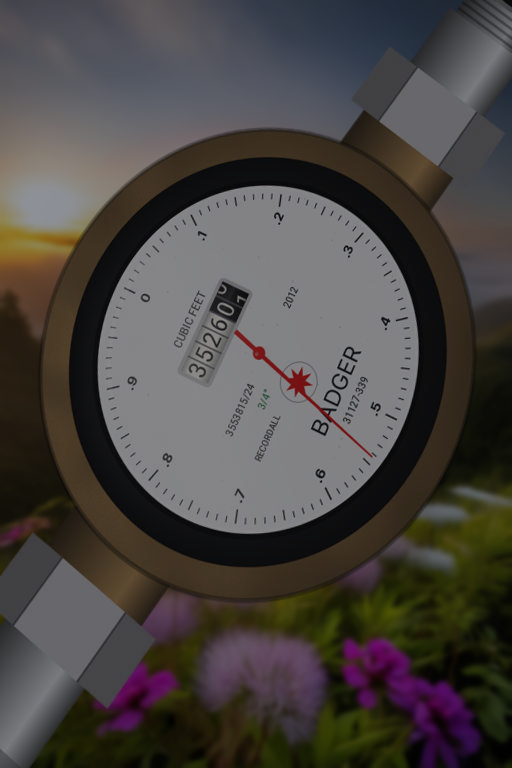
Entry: 352600.54 ft³
